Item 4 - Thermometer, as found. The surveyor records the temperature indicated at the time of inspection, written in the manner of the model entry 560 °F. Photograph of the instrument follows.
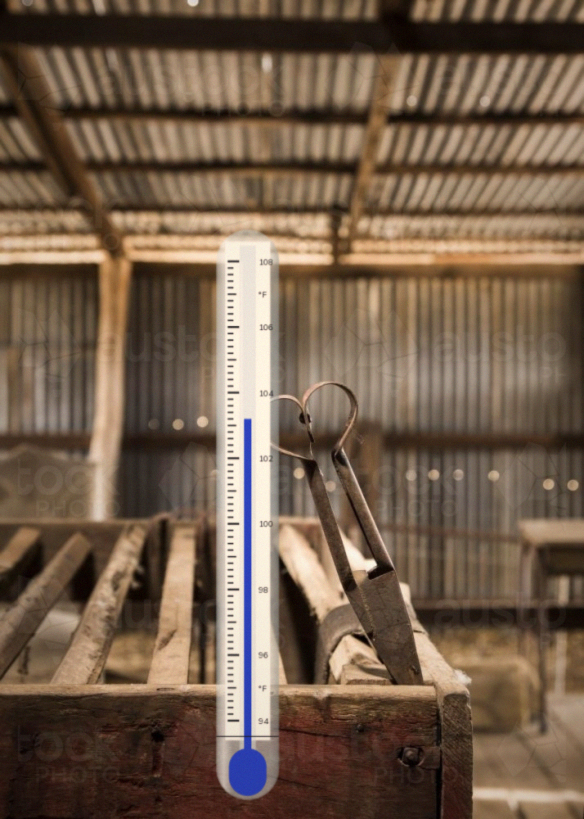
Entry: 103.2 °F
